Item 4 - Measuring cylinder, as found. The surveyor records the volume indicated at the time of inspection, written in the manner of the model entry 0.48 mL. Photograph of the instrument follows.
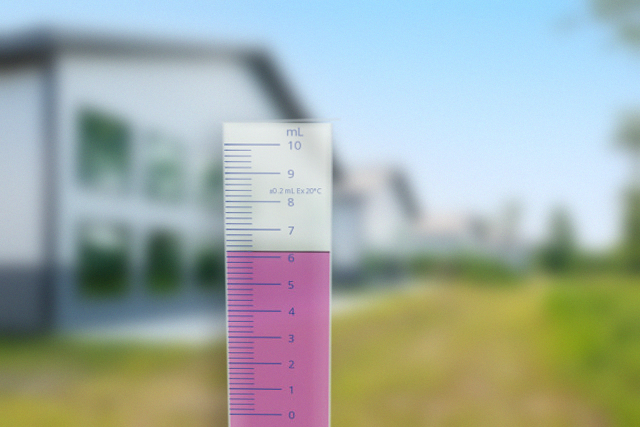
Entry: 6.2 mL
